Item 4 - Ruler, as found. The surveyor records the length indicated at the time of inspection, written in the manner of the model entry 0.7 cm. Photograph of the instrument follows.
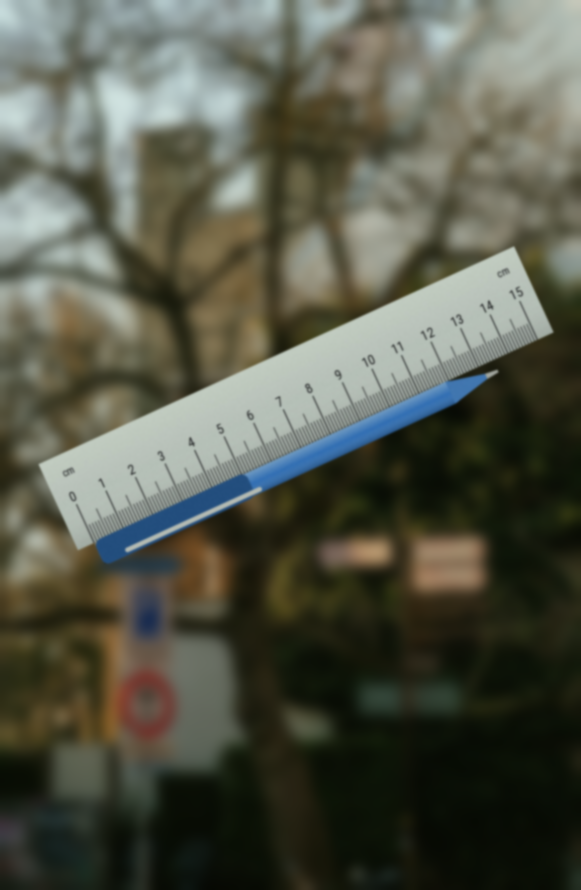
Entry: 13.5 cm
